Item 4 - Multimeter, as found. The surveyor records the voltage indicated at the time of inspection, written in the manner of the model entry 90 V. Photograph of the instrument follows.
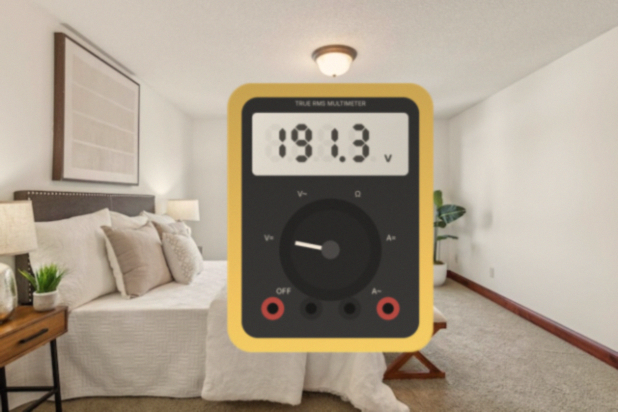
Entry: 191.3 V
